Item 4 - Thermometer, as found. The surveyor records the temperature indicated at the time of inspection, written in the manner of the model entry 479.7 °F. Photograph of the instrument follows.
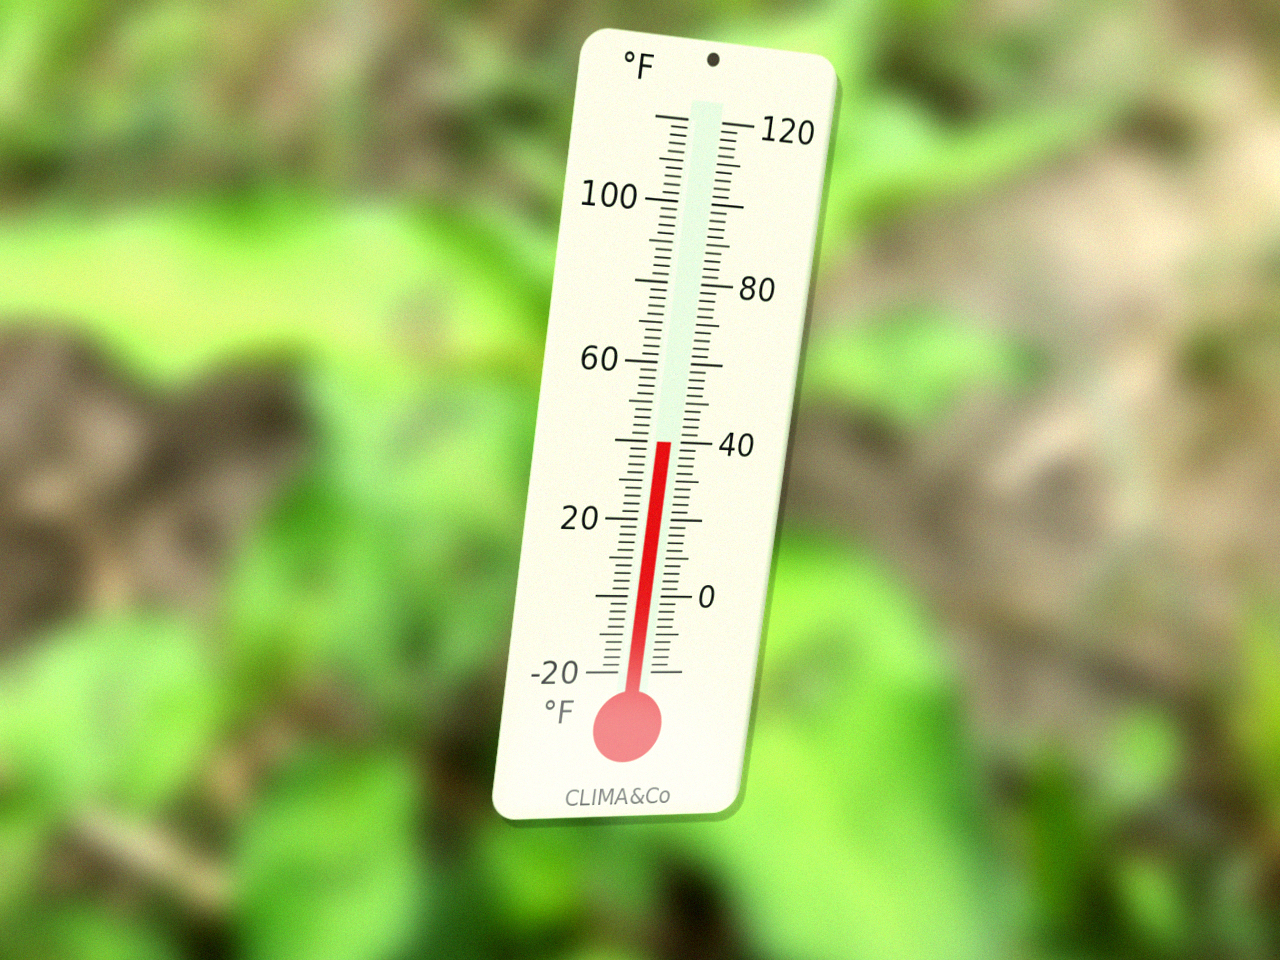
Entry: 40 °F
